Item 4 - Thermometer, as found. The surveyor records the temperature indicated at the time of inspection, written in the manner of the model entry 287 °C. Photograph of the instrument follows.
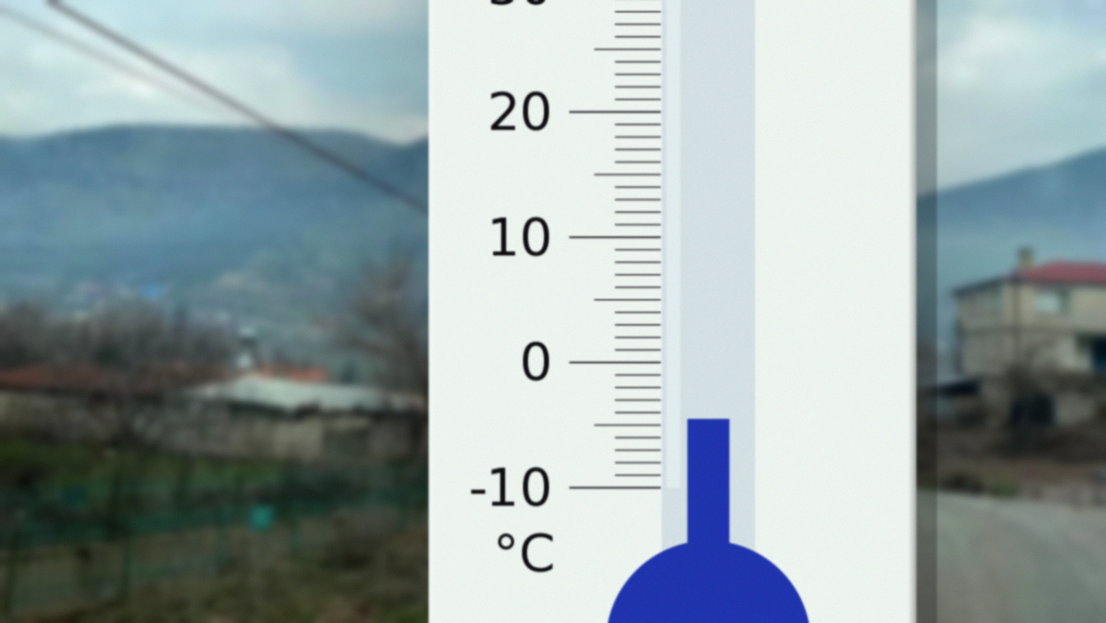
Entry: -4.5 °C
